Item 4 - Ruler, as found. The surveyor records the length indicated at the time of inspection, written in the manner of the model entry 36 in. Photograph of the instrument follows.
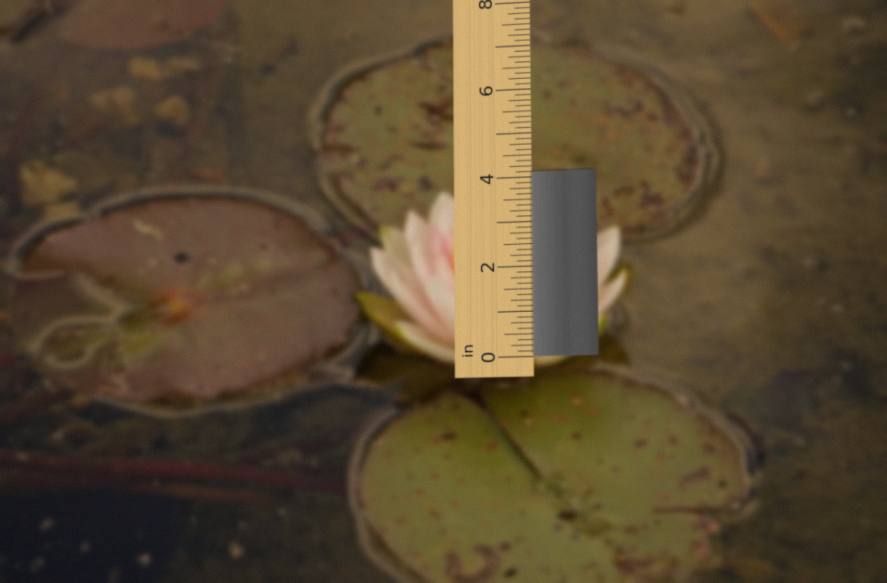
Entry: 4.125 in
